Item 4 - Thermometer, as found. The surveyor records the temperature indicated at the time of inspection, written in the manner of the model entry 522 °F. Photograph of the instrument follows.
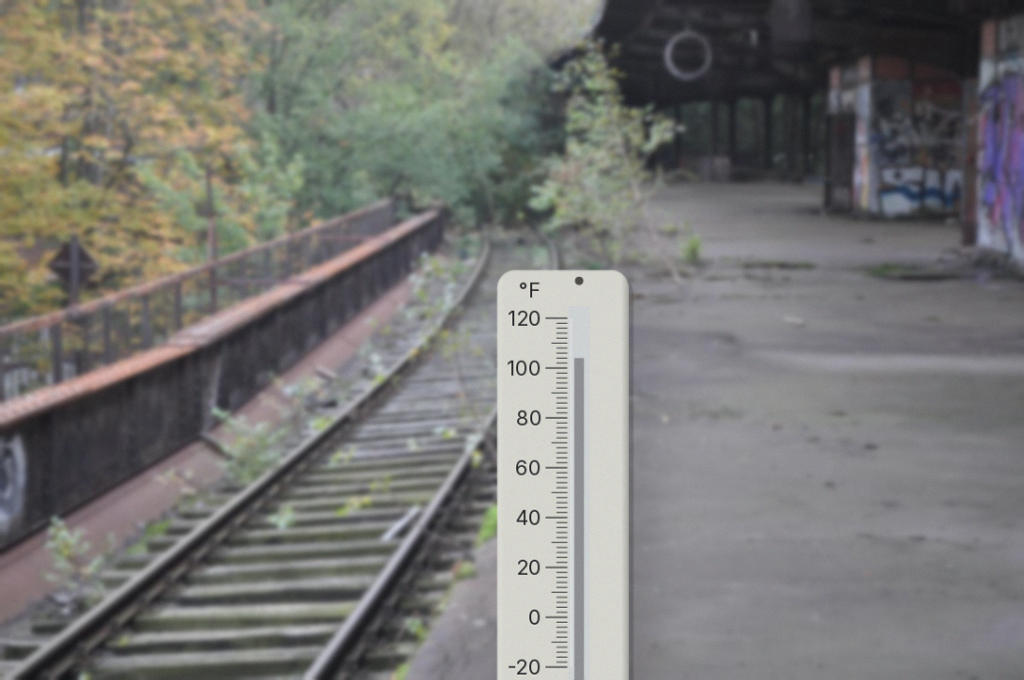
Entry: 104 °F
